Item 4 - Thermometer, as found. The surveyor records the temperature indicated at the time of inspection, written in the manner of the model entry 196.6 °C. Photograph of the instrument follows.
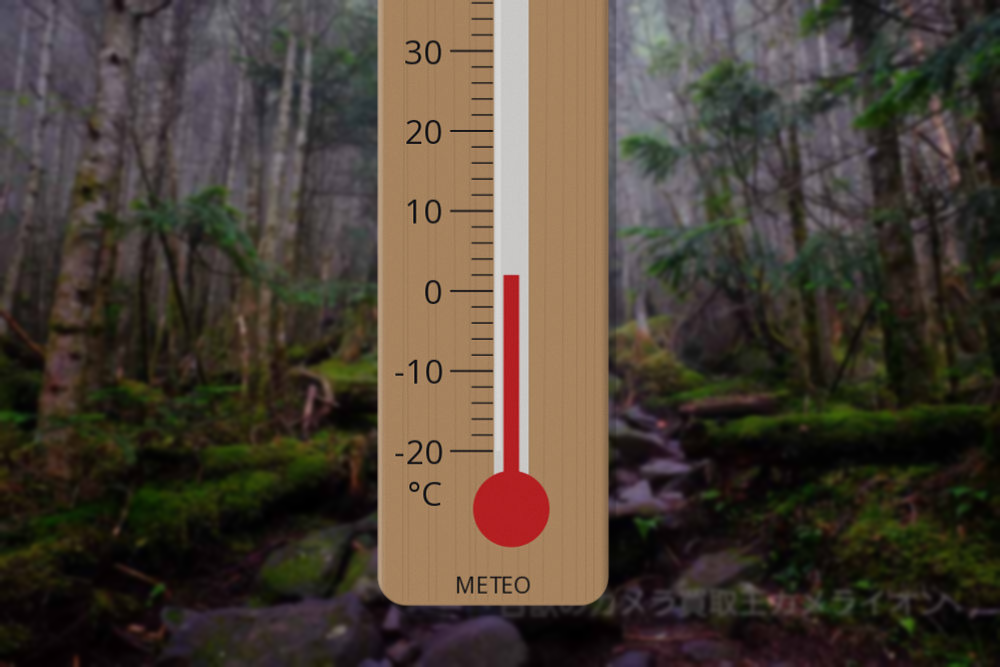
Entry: 2 °C
